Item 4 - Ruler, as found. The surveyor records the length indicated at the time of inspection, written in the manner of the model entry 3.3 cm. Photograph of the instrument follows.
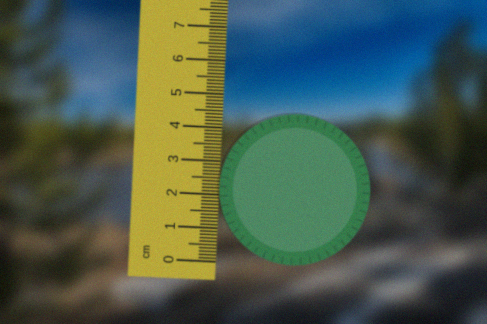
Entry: 4.5 cm
